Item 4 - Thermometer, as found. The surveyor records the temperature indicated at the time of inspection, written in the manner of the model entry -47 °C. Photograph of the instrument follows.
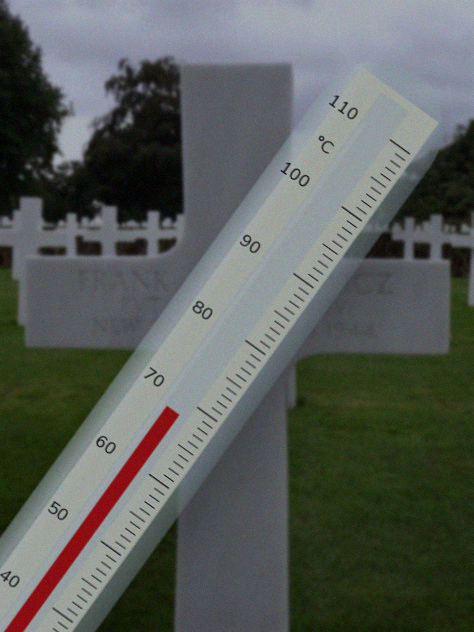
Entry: 68 °C
